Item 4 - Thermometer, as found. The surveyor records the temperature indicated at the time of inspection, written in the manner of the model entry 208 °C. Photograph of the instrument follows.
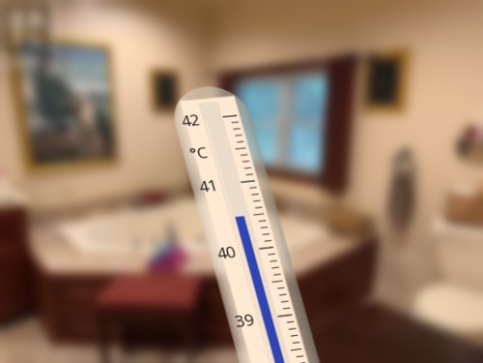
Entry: 40.5 °C
